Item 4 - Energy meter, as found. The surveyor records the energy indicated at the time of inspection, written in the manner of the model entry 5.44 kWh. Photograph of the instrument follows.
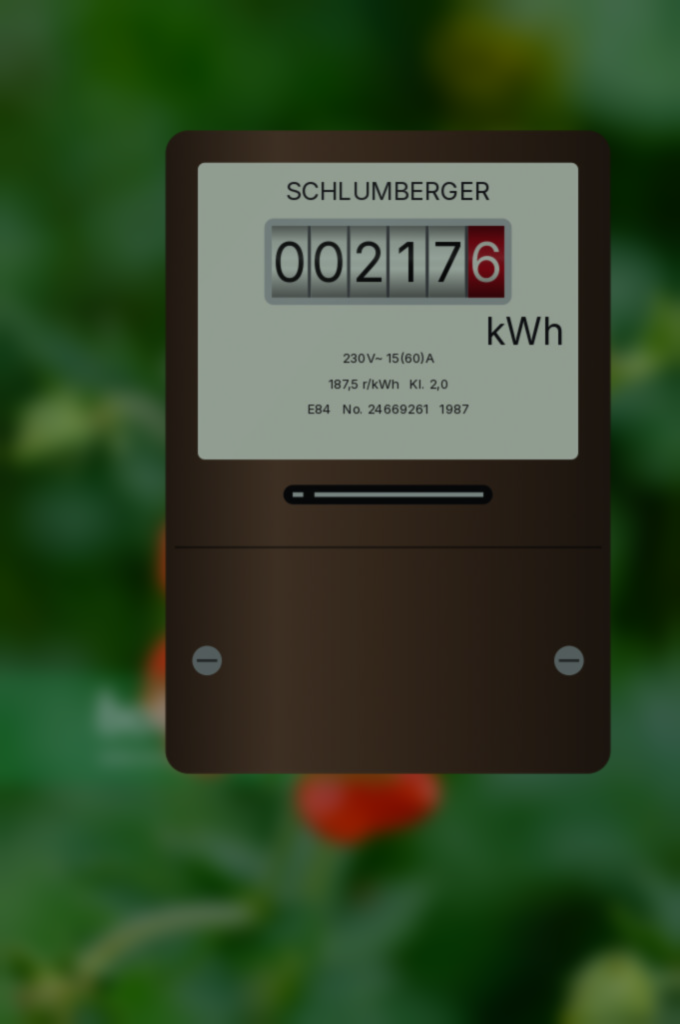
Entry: 217.6 kWh
